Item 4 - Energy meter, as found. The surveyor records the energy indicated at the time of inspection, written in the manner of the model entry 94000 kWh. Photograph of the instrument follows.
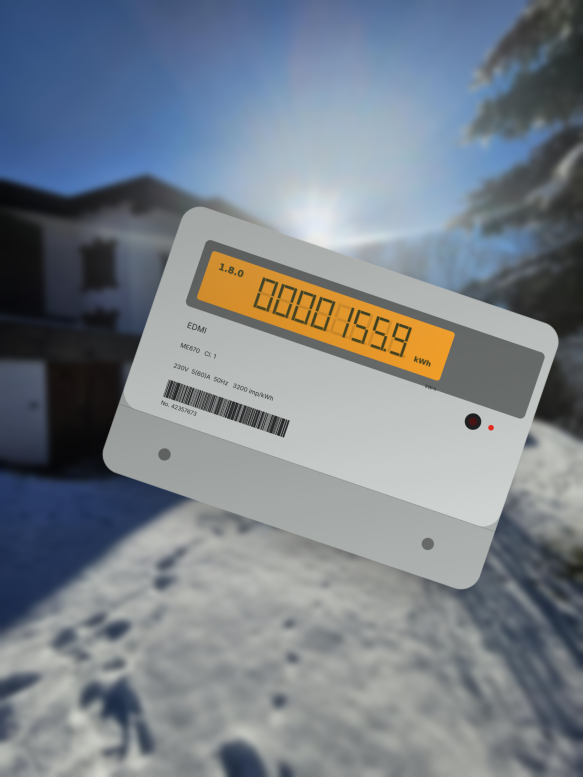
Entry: 155.9 kWh
